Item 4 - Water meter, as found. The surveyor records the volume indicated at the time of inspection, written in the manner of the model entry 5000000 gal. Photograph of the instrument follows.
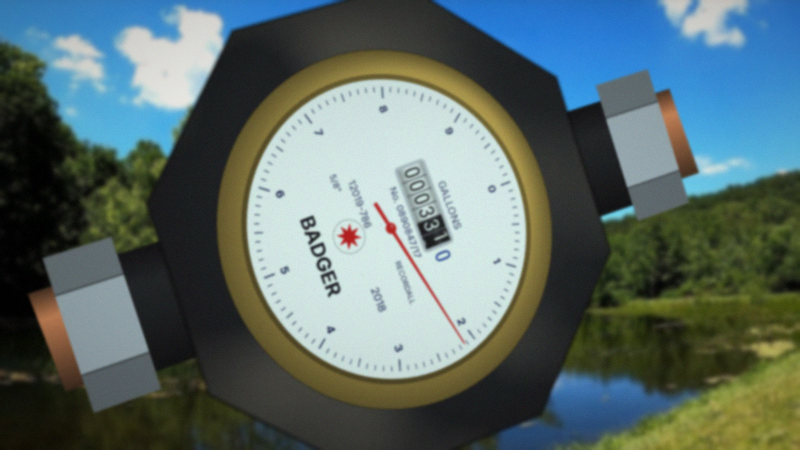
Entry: 3312.1 gal
